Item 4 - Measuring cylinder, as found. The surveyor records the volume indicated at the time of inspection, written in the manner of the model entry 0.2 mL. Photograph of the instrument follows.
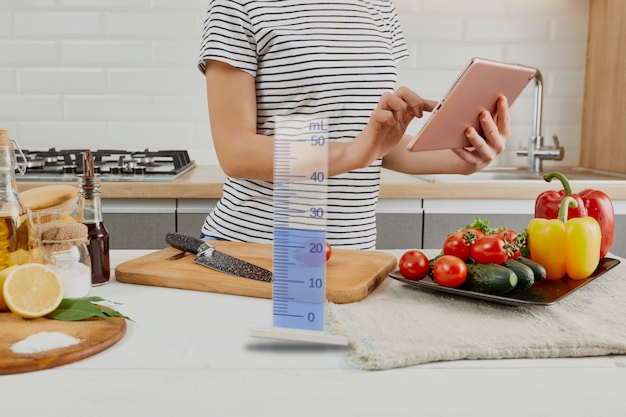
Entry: 25 mL
